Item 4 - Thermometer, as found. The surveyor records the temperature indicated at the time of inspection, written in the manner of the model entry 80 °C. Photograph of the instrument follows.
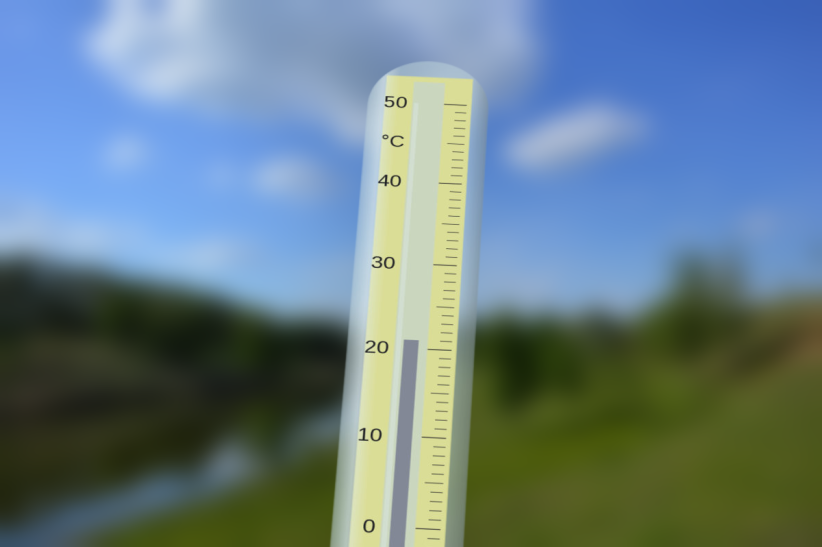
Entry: 21 °C
